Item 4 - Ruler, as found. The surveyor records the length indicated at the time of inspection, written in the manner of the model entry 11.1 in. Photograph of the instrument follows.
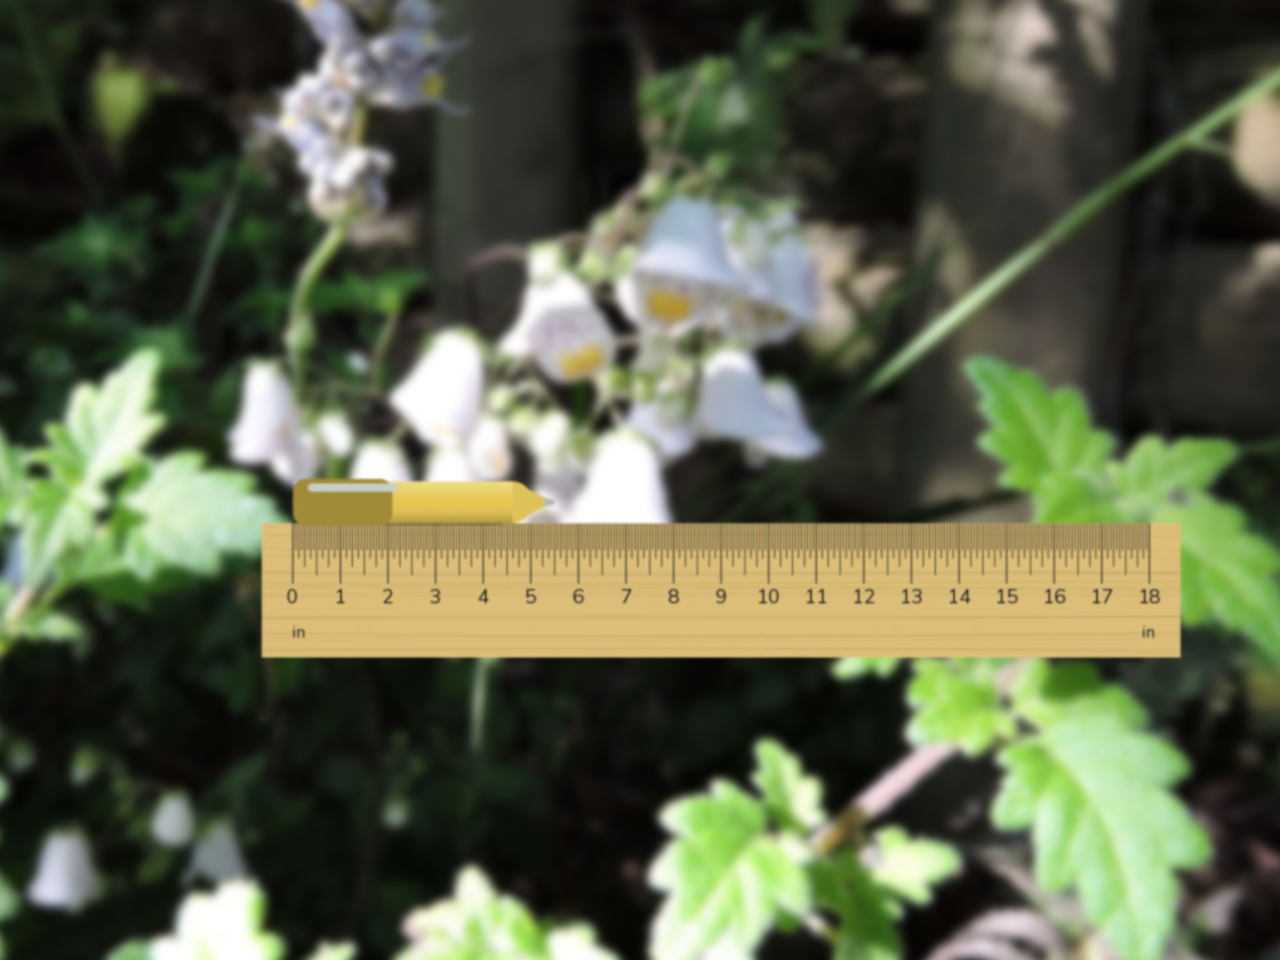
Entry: 5.5 in
